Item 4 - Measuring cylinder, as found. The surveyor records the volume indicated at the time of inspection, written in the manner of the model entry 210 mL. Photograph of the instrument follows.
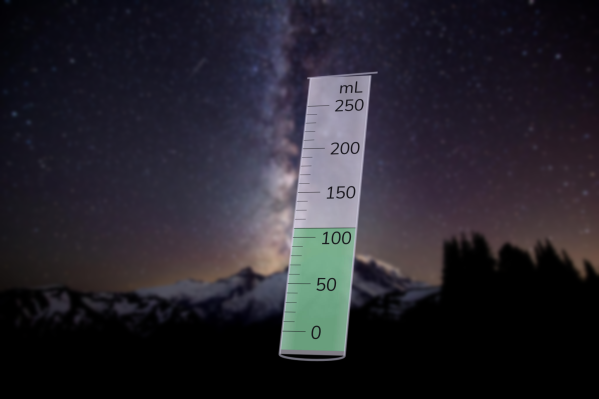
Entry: 110 mL
